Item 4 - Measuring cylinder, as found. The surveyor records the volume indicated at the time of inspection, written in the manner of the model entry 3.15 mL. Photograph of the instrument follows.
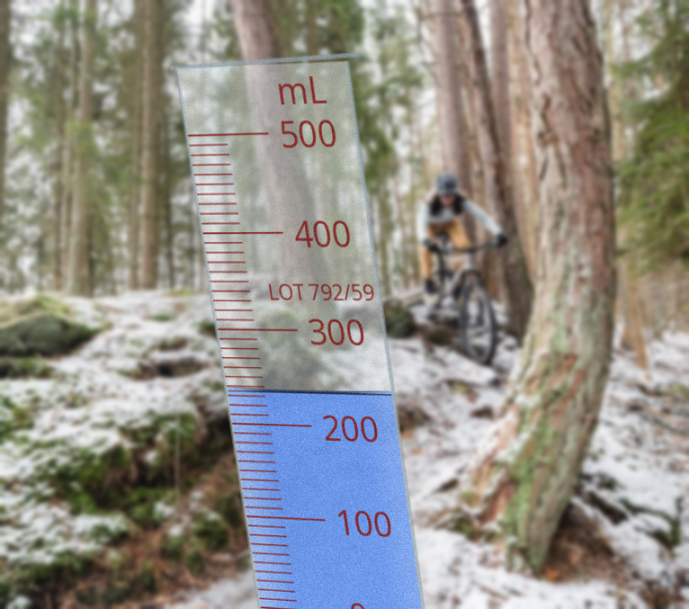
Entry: 235 mL
